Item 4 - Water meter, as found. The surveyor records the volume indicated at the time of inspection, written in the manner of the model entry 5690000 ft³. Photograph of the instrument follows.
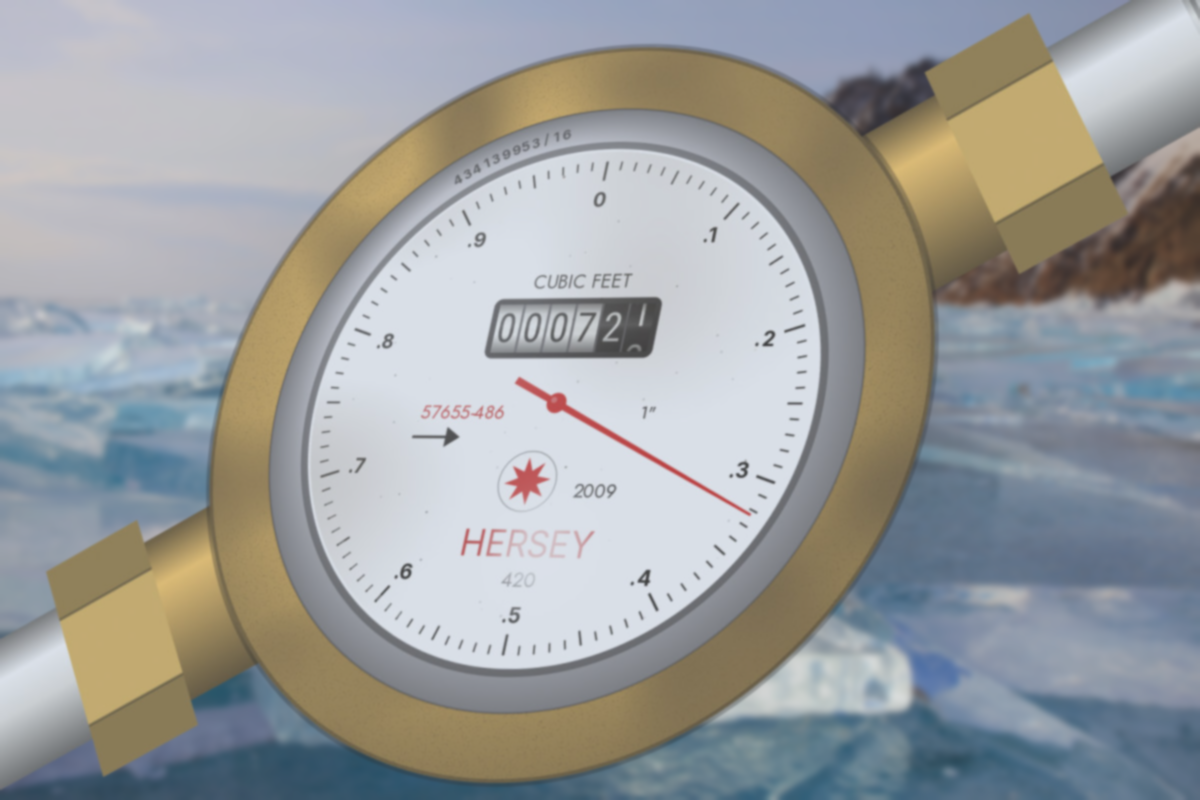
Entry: 721.32 ft³
